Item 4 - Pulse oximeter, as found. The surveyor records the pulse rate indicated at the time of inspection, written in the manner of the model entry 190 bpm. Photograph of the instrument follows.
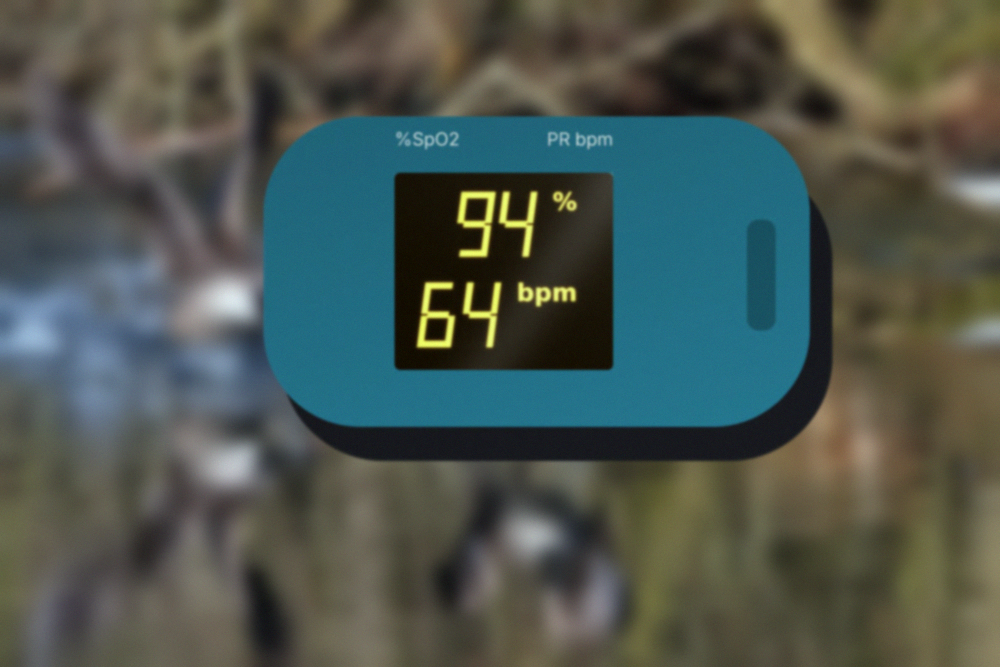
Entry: 64 bpm
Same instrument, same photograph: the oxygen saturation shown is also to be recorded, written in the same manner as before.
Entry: 94 %
